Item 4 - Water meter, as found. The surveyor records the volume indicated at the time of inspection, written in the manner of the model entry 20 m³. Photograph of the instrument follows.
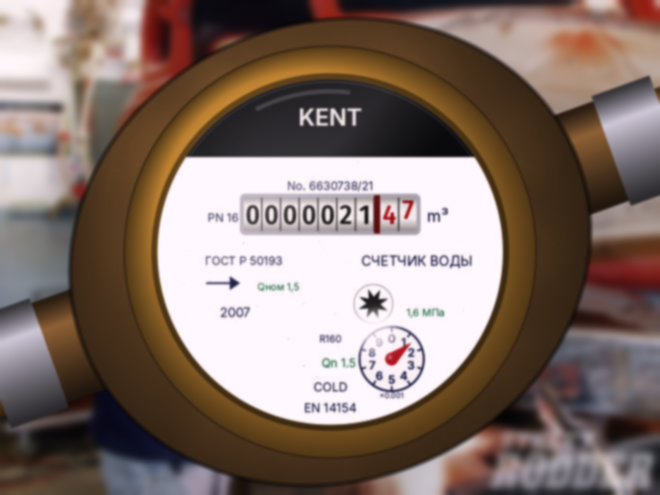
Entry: 21.471 m³
